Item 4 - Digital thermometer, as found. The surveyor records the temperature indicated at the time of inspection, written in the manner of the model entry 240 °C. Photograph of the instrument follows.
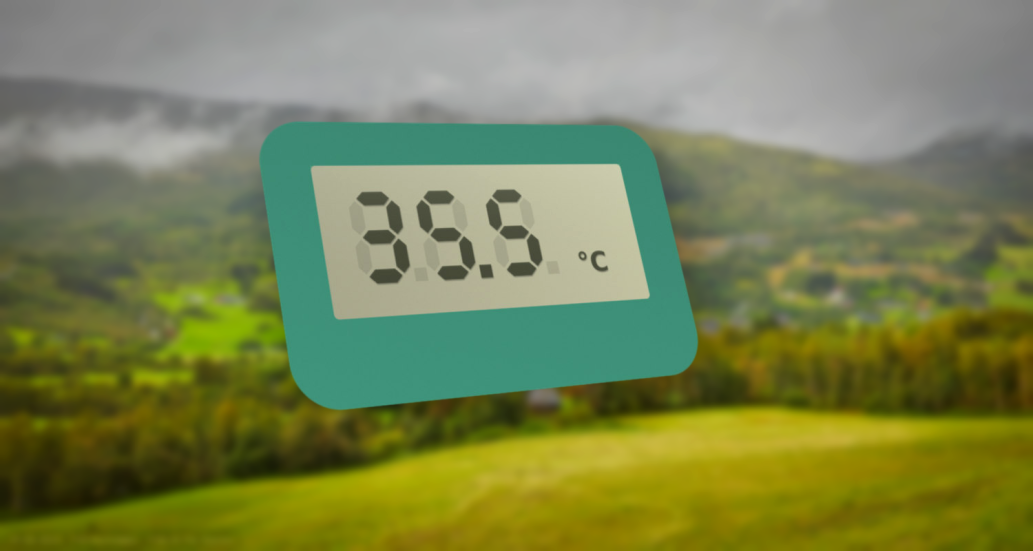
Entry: 35.5 °C
